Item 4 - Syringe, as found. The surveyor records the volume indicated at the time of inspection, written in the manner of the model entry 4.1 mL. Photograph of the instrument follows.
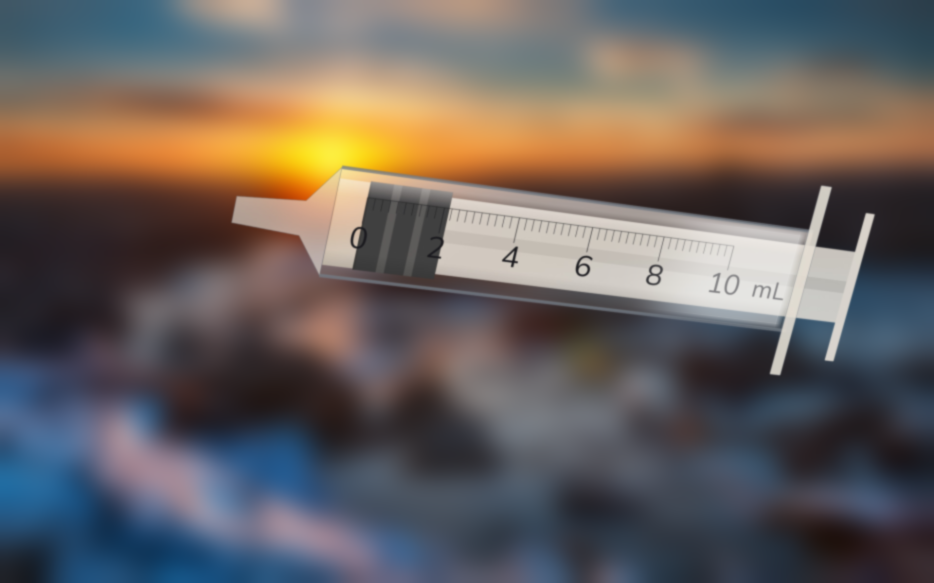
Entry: 0 mL
